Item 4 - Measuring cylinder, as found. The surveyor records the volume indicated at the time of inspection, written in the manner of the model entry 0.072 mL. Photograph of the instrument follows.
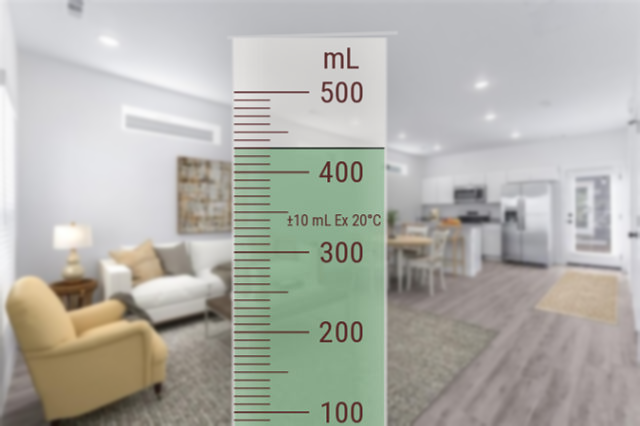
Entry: 430 mL
